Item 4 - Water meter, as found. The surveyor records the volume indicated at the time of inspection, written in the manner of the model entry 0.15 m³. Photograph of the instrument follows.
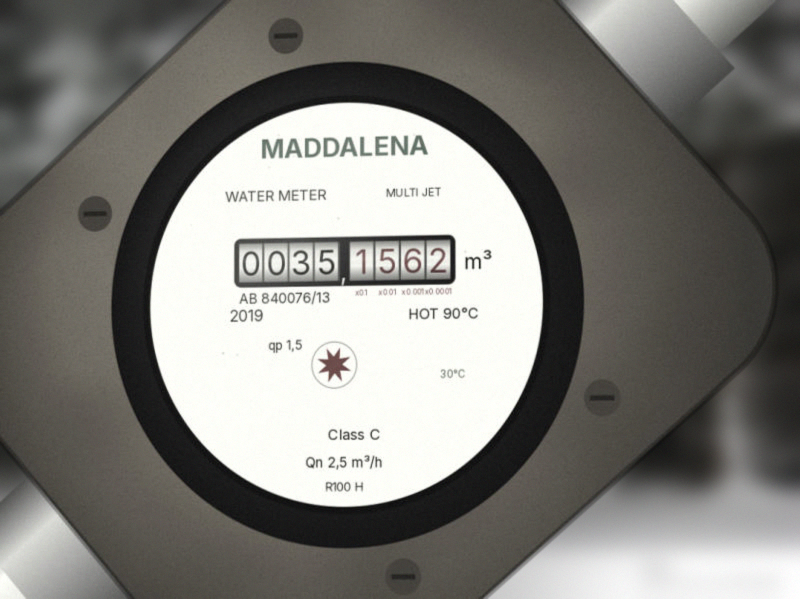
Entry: 35.1562 m³
